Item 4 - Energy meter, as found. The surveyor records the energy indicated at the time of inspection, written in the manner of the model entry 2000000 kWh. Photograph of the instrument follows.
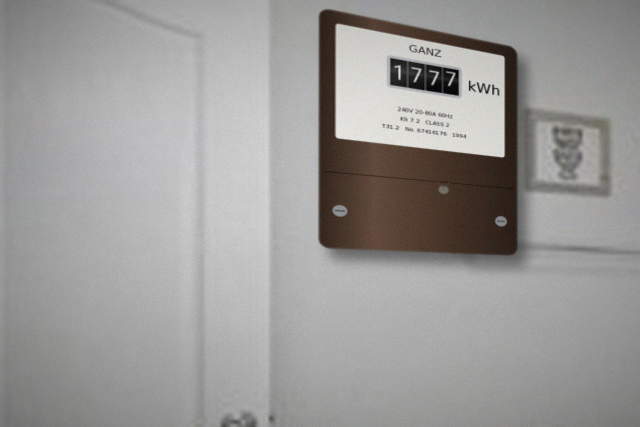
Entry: 1777 kWh
